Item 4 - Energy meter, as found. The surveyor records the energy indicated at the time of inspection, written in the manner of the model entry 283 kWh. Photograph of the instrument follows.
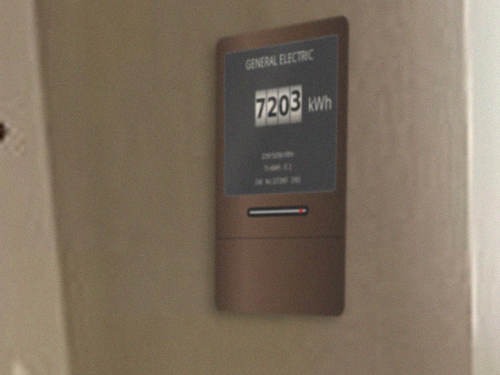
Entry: 7203 kWh
